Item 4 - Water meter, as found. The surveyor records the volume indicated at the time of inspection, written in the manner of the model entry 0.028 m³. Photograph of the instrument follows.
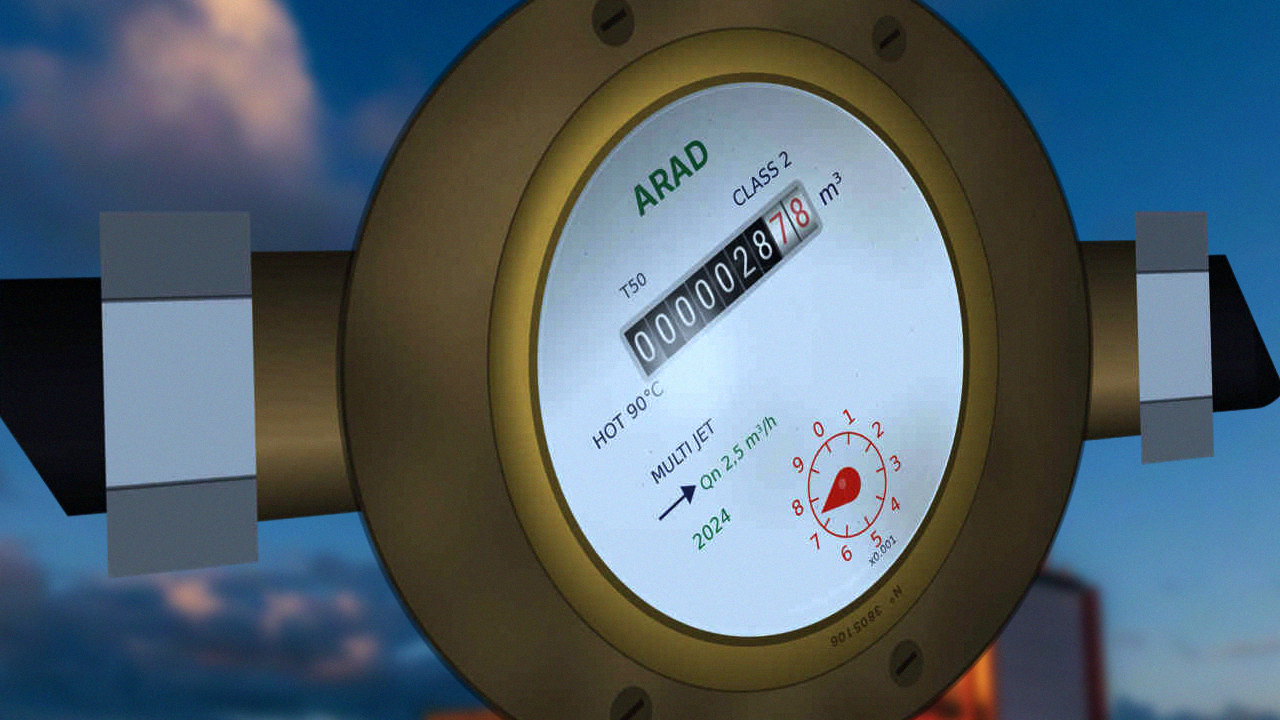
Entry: 28.787 m³
